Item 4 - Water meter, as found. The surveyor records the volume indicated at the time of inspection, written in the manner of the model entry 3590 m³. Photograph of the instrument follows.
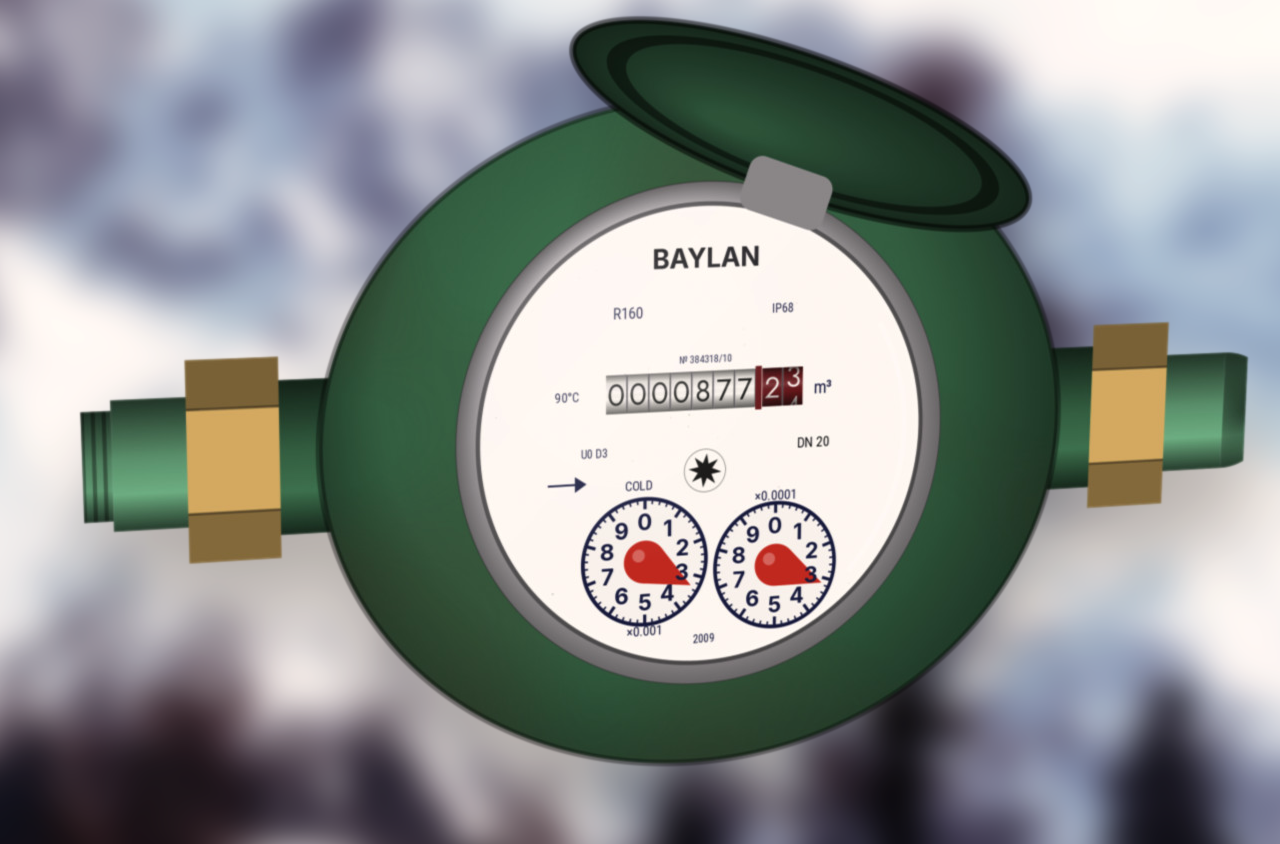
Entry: 877.2333 m³
